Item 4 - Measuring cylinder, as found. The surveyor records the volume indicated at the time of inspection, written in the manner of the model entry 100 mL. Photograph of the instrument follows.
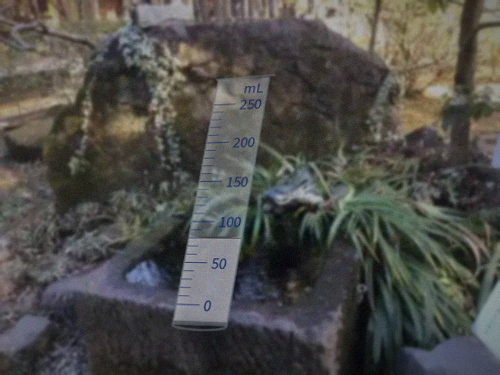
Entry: 80 mL
